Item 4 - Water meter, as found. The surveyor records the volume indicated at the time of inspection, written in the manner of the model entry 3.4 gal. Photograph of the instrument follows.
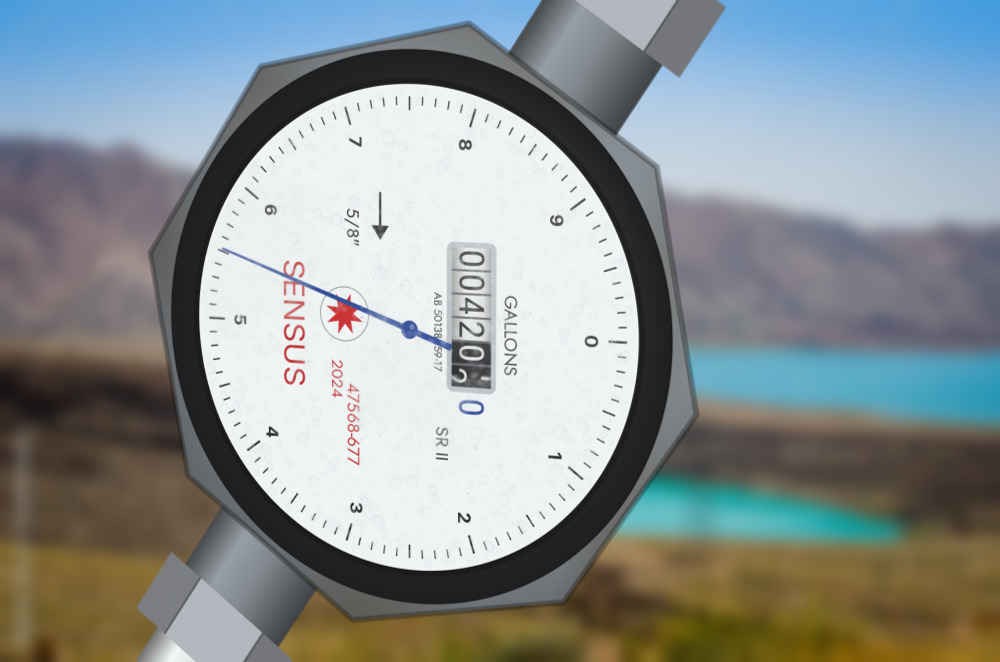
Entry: 42015.5 gal
